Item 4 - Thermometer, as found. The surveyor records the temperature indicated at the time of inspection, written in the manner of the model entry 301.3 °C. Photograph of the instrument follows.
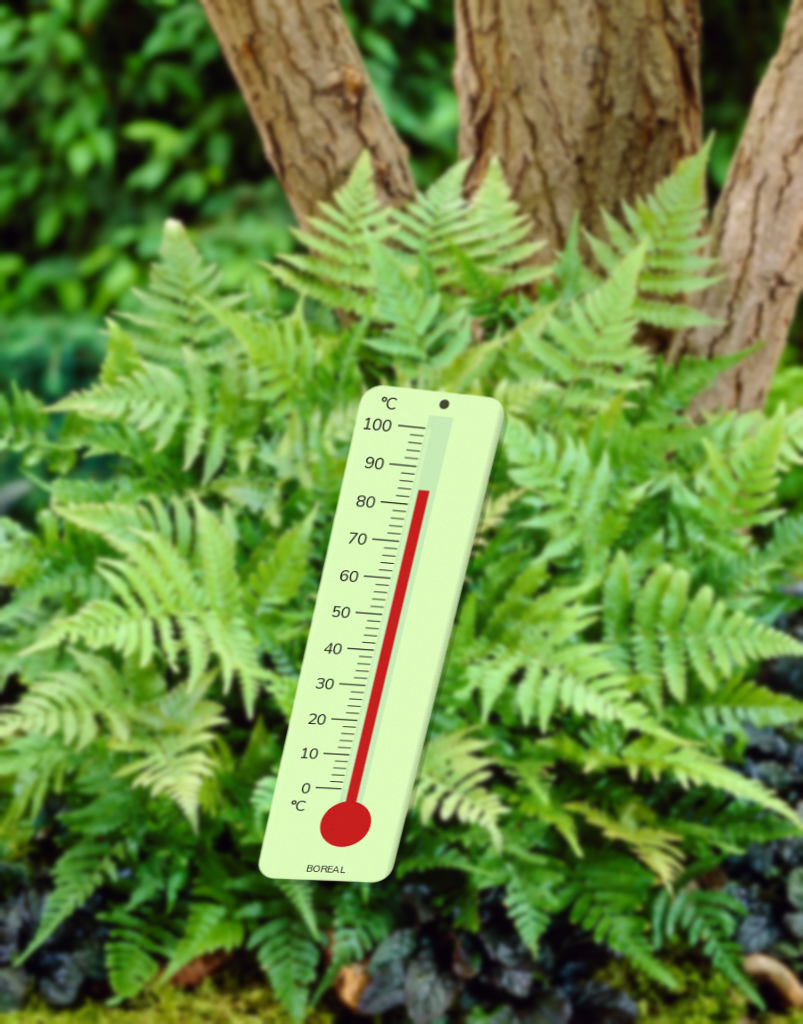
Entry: 84 °C
